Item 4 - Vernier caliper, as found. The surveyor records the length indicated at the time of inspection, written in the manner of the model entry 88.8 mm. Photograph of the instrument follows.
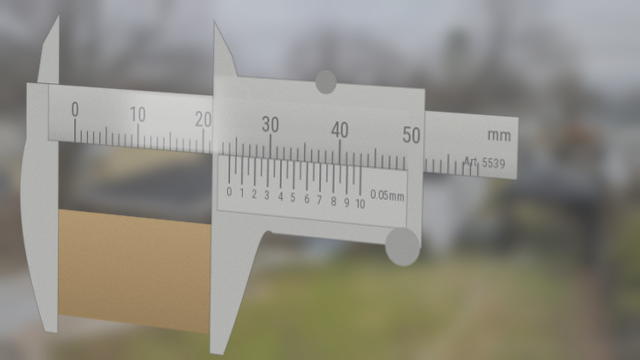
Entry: 24.0 mm
